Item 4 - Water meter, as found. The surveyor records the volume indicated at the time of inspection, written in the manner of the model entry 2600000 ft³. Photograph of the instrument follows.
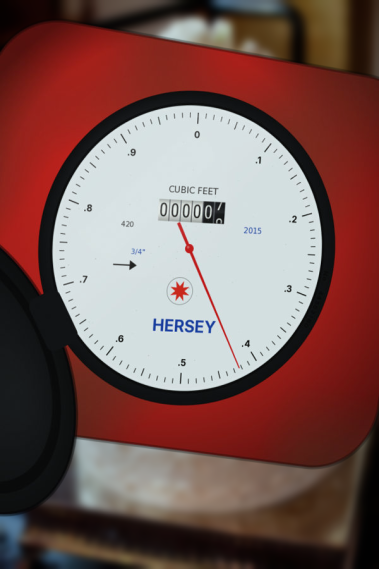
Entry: 7.42 ft³
